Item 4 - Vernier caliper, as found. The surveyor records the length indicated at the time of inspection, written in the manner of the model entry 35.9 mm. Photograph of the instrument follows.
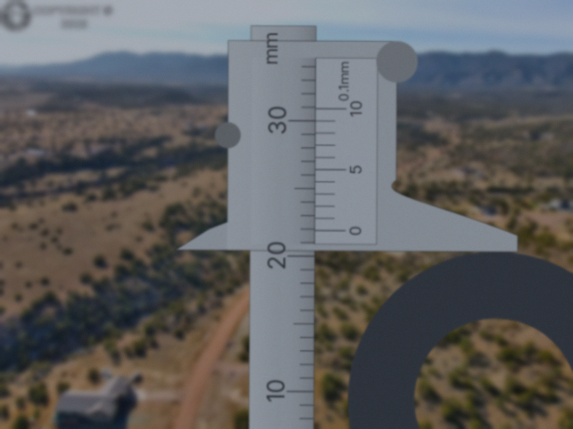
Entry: 21.9 mm
